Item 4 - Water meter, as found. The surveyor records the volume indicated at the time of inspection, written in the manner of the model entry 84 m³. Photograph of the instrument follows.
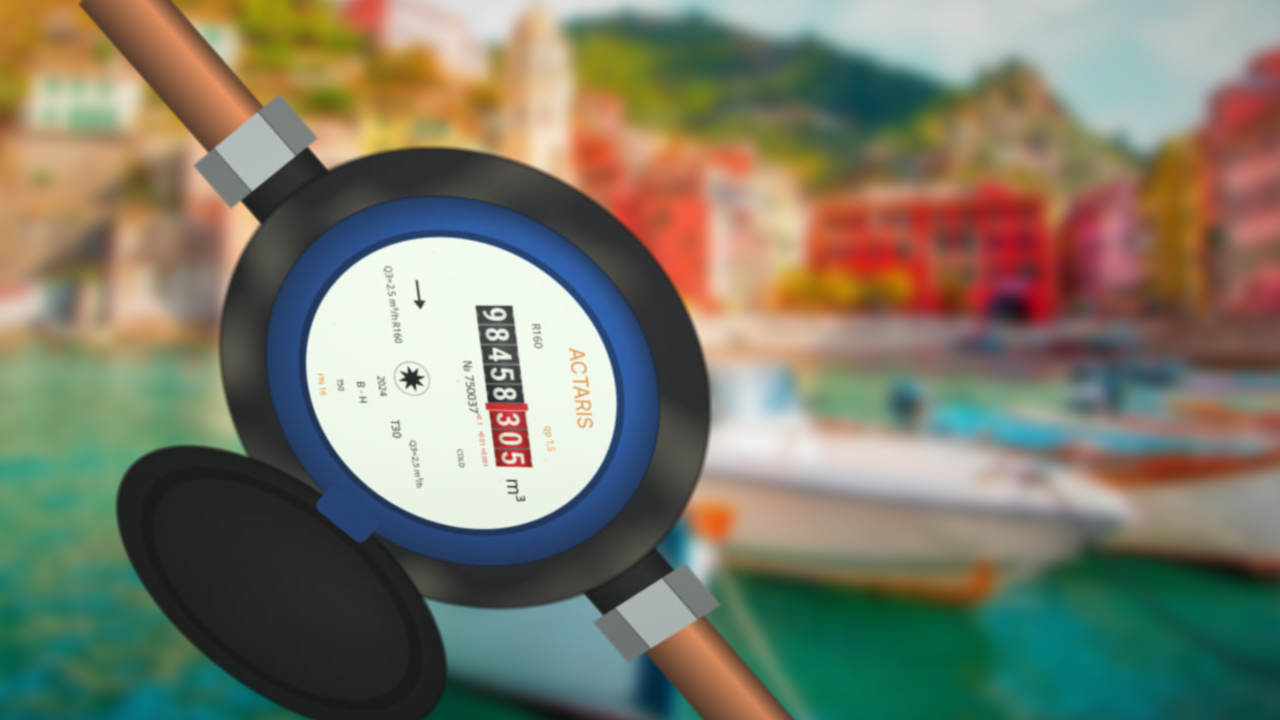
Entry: 98458.305 m³
